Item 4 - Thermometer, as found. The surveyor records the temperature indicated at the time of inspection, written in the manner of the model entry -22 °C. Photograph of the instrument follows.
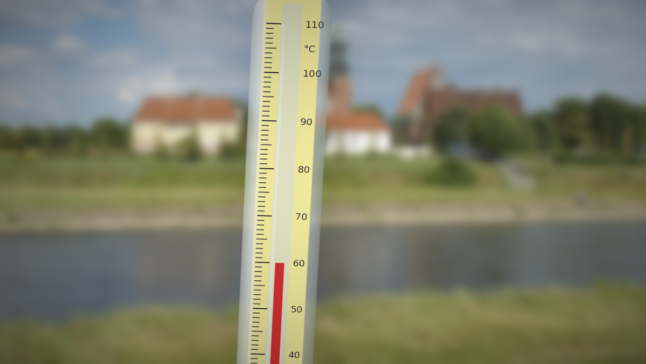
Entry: 60 °C
